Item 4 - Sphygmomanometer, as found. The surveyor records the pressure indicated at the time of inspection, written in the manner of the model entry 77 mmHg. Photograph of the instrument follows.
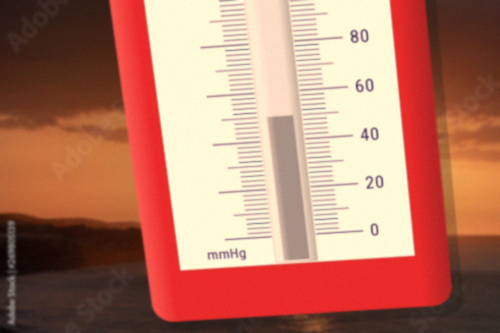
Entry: 50 mmHg
